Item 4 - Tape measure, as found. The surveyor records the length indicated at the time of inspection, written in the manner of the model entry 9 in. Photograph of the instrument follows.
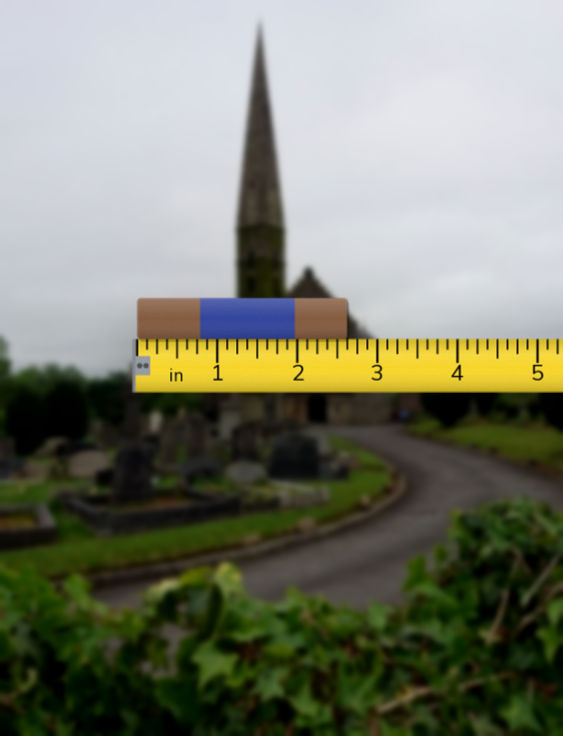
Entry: 2.625 in
